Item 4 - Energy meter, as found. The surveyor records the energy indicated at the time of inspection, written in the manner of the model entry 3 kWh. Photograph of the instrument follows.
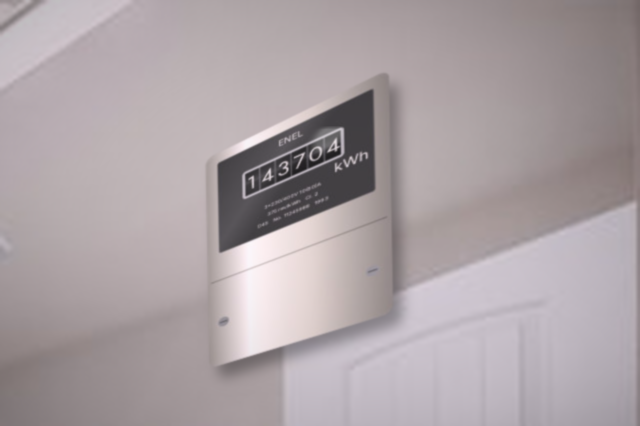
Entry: 143704 kWh
